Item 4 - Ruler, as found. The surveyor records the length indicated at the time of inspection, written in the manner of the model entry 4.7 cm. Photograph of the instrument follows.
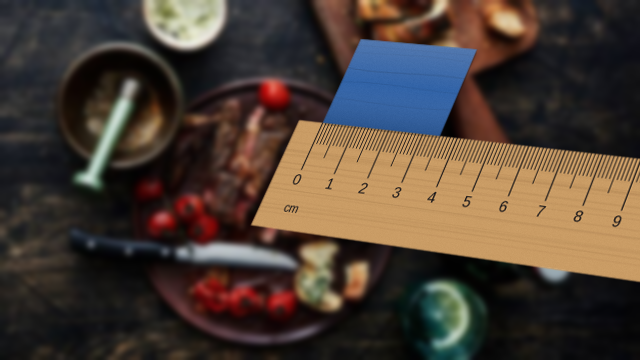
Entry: 3.5 cm
